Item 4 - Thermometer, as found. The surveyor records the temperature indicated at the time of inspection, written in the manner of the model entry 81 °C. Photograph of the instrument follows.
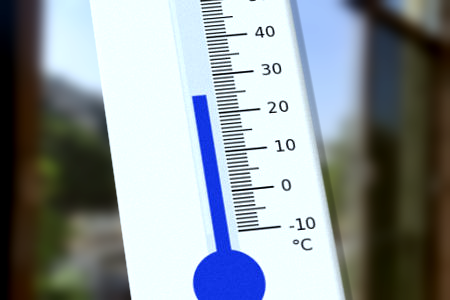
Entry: 25 °C
